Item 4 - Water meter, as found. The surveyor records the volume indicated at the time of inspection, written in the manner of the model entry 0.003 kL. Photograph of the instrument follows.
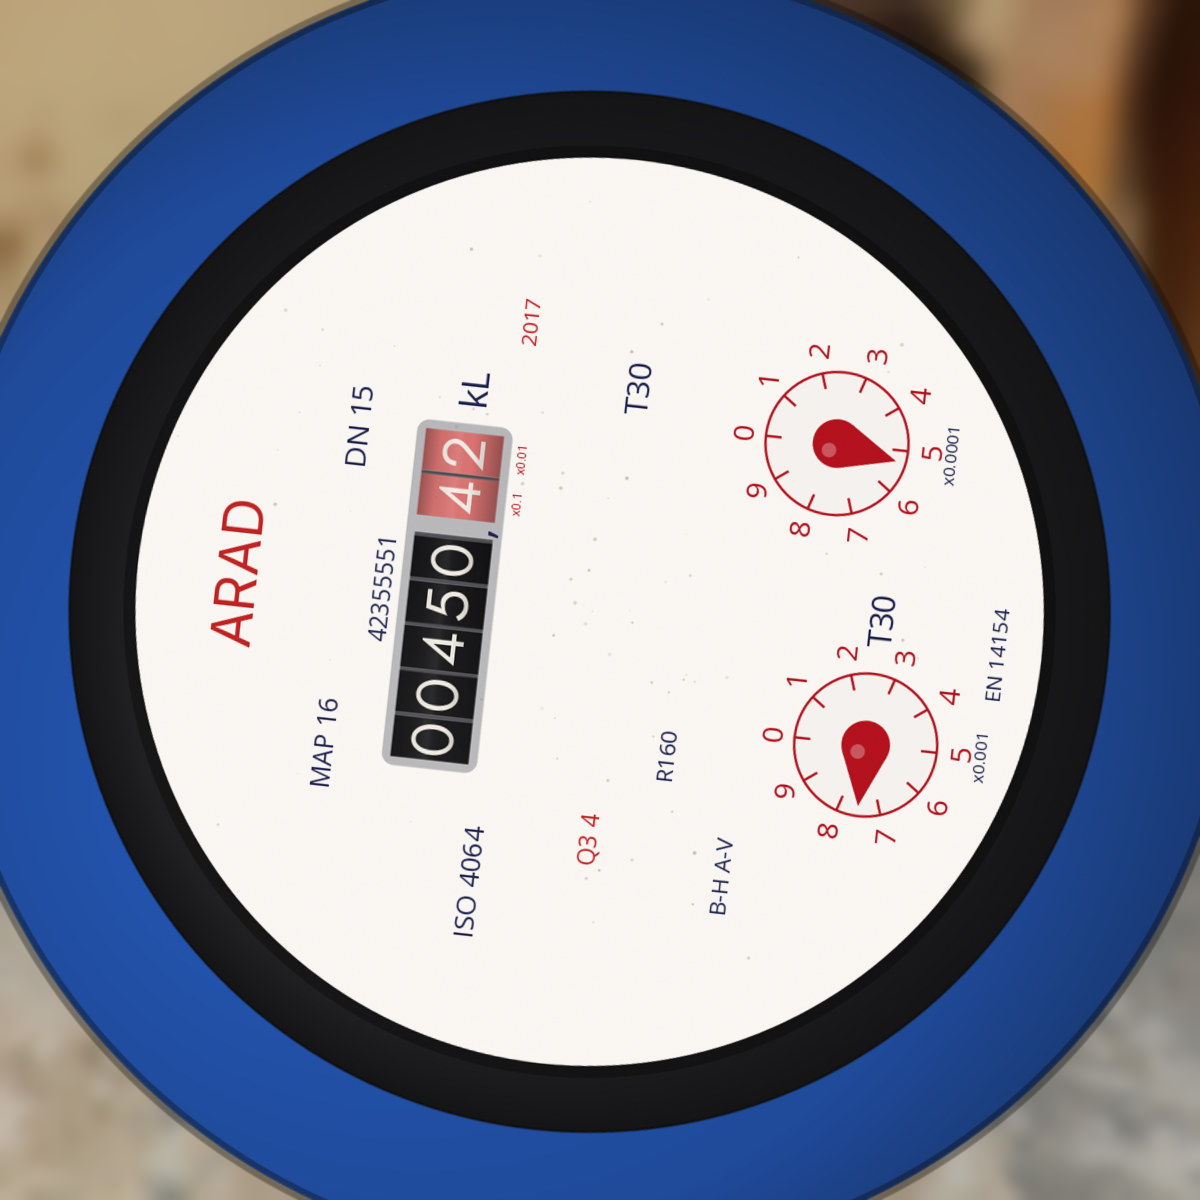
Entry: 450.4275 kL
